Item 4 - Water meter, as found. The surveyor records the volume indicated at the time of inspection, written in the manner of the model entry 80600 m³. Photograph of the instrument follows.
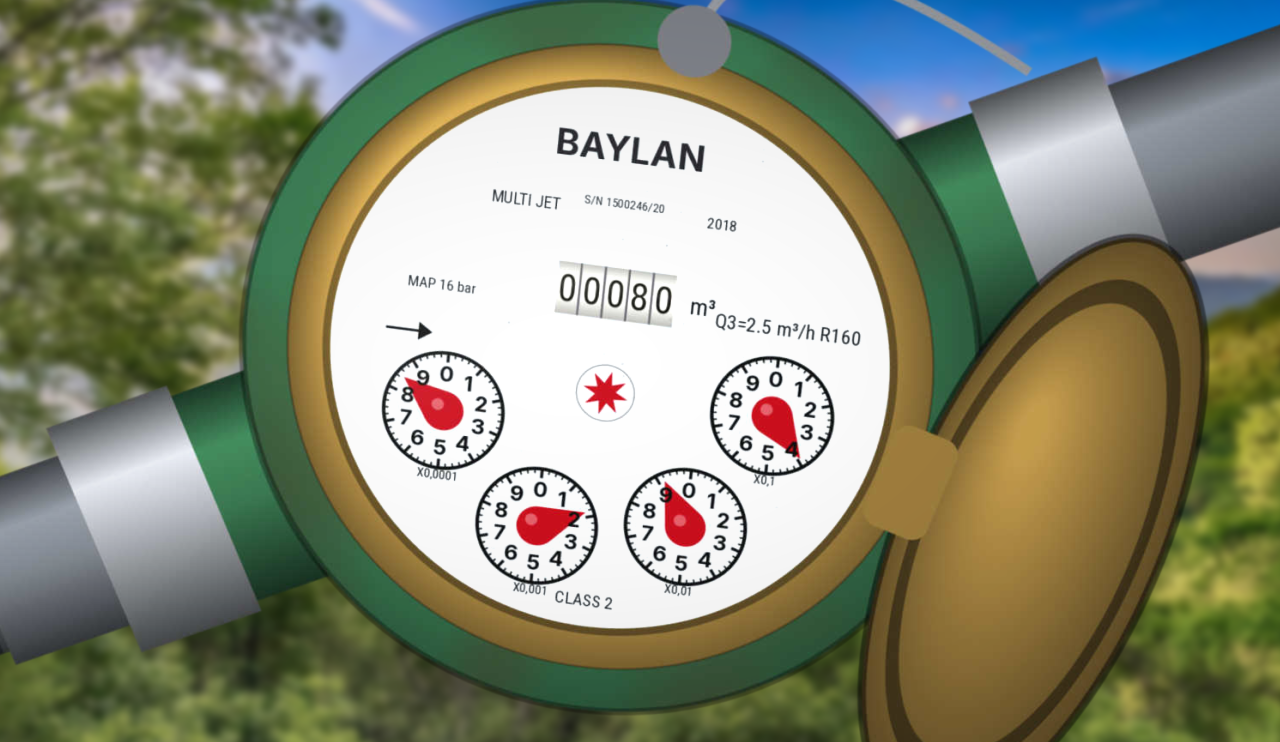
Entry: 80.3918 m³
